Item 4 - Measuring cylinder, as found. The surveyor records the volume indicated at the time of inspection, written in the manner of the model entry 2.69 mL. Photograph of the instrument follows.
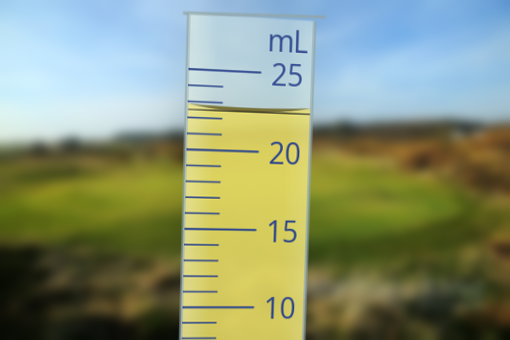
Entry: 22.5 mL
